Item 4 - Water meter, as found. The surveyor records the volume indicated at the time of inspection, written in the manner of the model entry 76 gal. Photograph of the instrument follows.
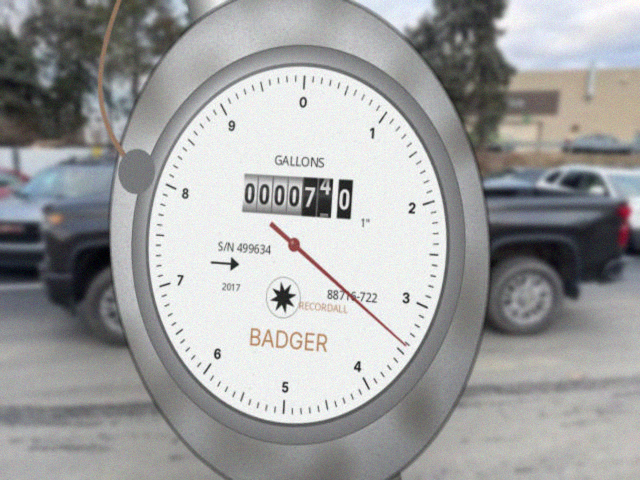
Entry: 743.4 gal
